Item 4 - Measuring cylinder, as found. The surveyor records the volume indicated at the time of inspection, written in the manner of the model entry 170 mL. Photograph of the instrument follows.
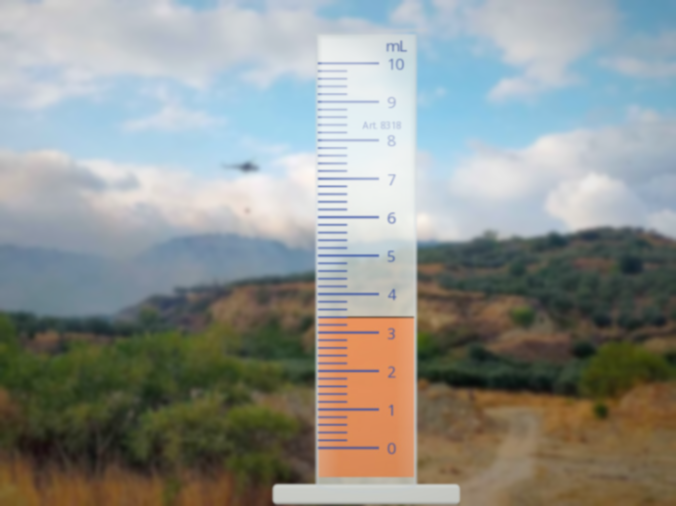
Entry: 3.4 mL
